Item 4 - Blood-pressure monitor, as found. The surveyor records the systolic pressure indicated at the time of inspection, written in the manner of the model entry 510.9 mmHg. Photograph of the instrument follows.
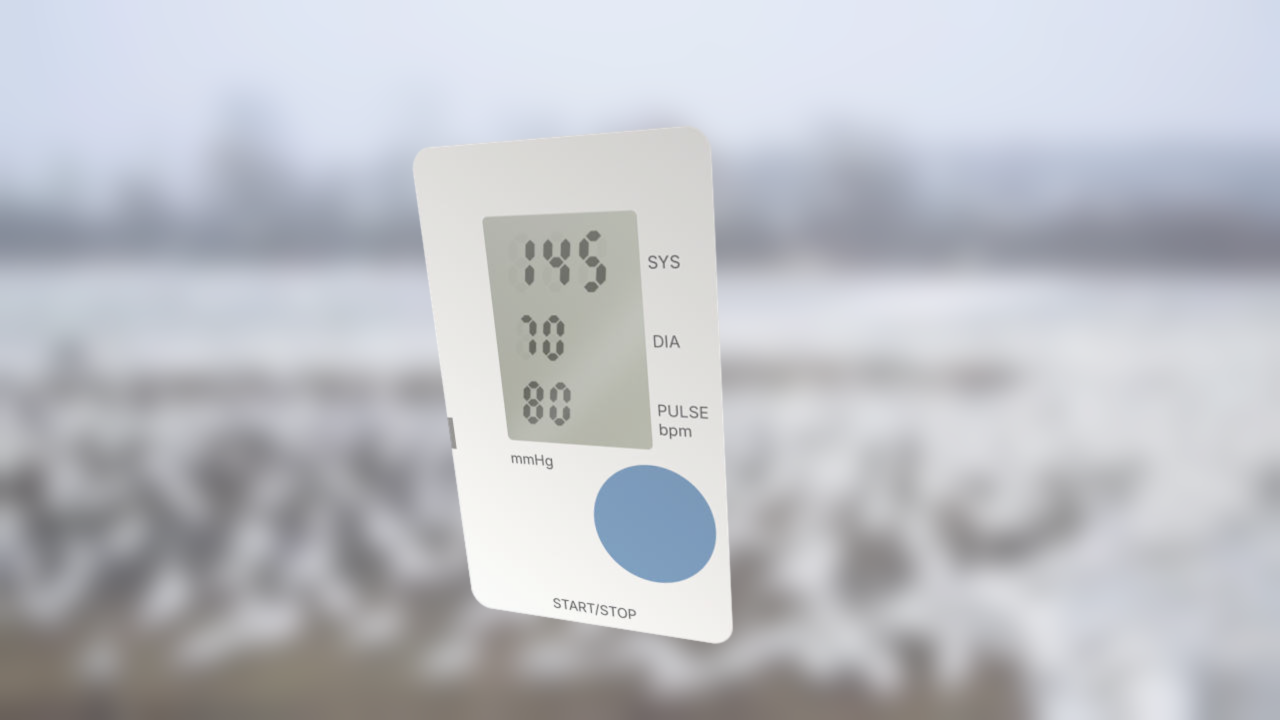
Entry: 145 mmHg
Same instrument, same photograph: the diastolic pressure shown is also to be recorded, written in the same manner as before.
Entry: 70 mmHg
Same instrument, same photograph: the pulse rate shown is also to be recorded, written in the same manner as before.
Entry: 80 bpm
